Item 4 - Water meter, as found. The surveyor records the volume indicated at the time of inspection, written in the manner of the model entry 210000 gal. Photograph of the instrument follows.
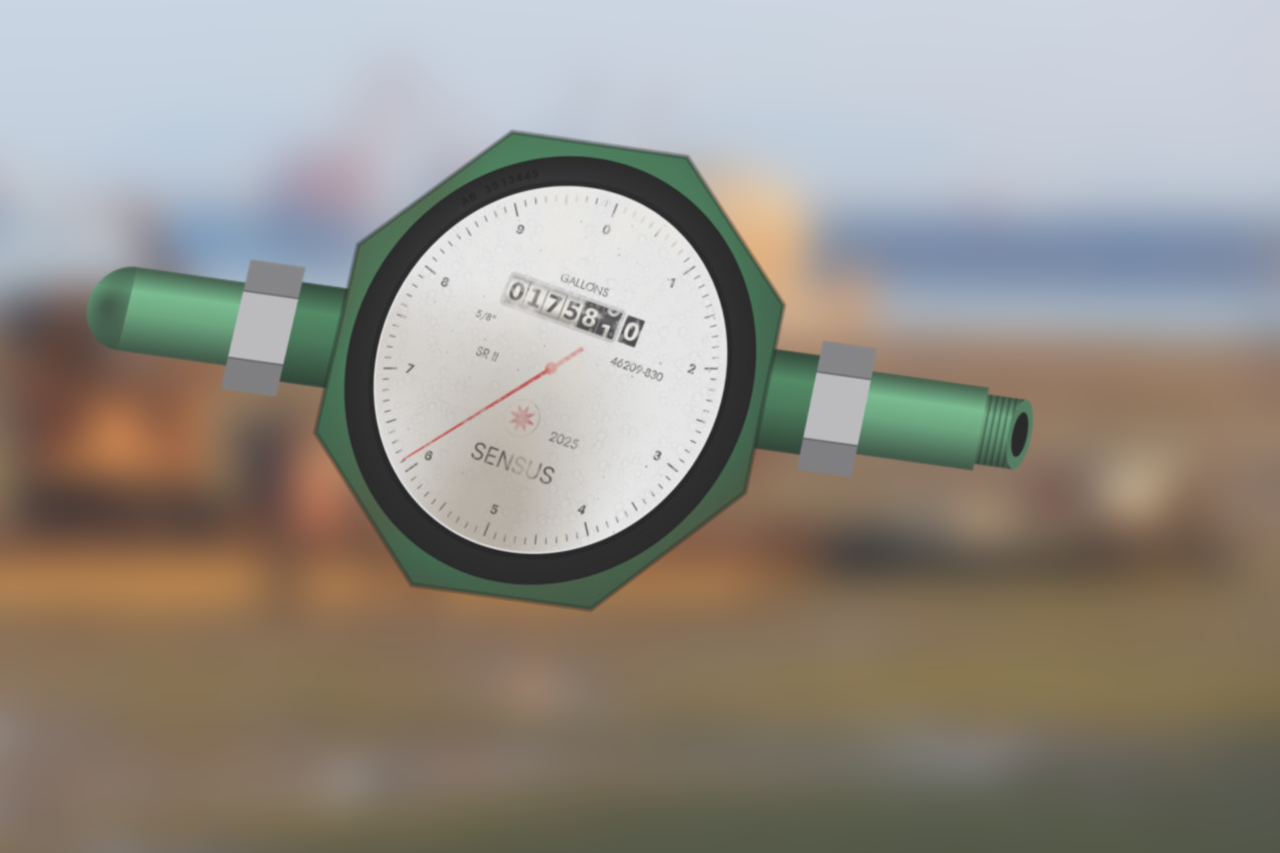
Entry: 175806.1 gal
